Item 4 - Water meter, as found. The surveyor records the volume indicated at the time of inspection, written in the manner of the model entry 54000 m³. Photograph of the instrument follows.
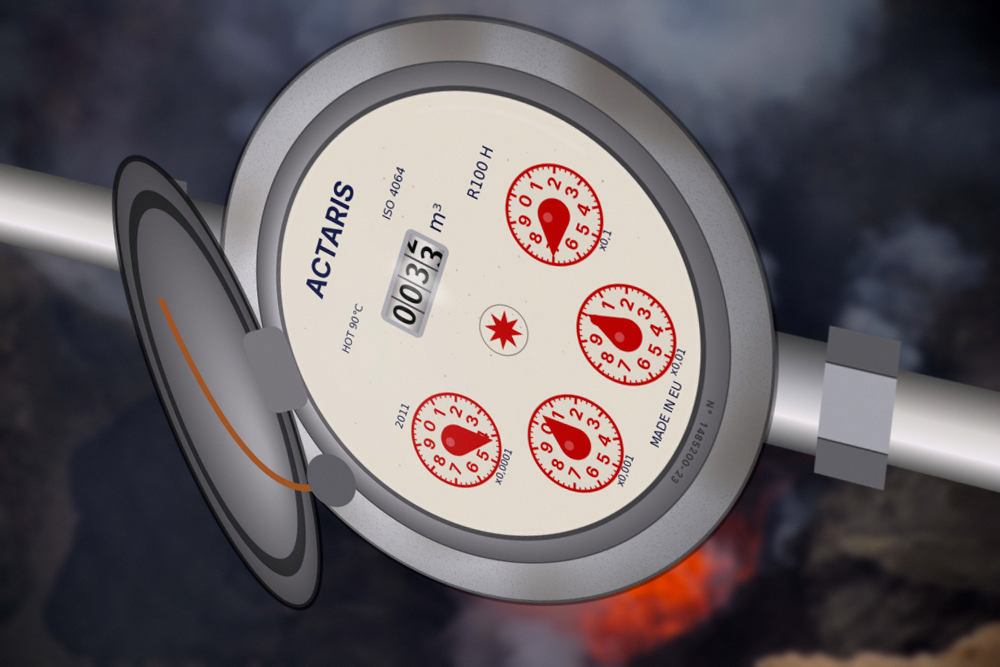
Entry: 32.7004 m³
